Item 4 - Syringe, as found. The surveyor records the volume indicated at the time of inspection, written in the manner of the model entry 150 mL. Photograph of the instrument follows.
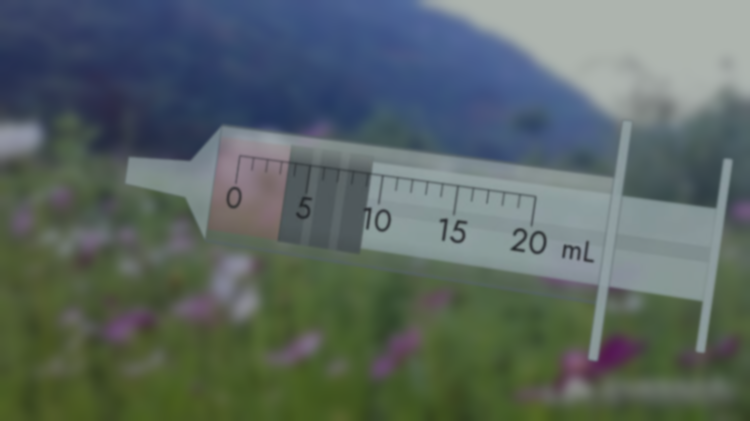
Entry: 3.5 mL
